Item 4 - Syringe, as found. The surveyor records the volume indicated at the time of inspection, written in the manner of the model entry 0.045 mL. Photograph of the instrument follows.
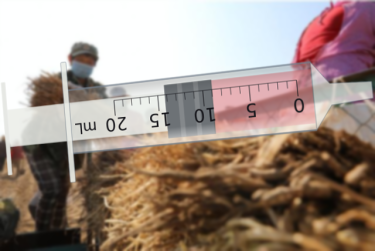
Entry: 9 mL
